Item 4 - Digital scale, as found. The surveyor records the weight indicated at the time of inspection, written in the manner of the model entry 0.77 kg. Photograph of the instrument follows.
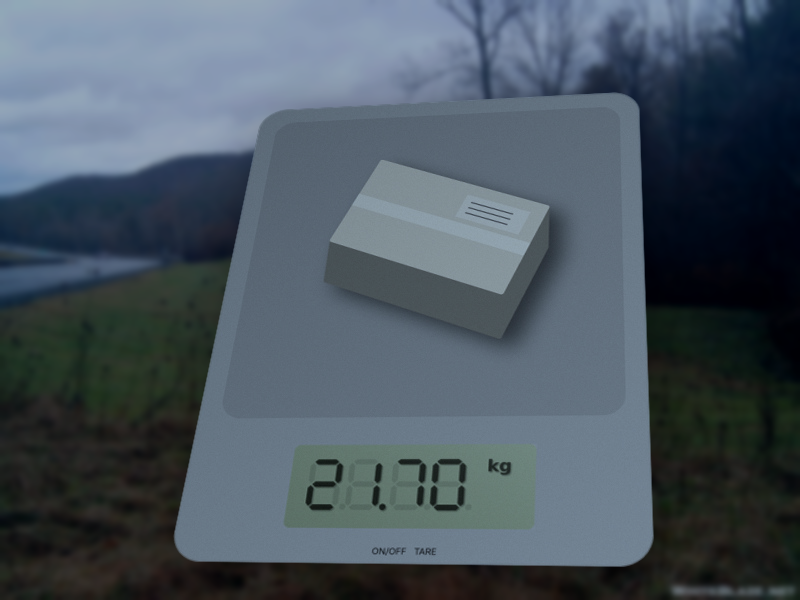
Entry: 21.70 kg
